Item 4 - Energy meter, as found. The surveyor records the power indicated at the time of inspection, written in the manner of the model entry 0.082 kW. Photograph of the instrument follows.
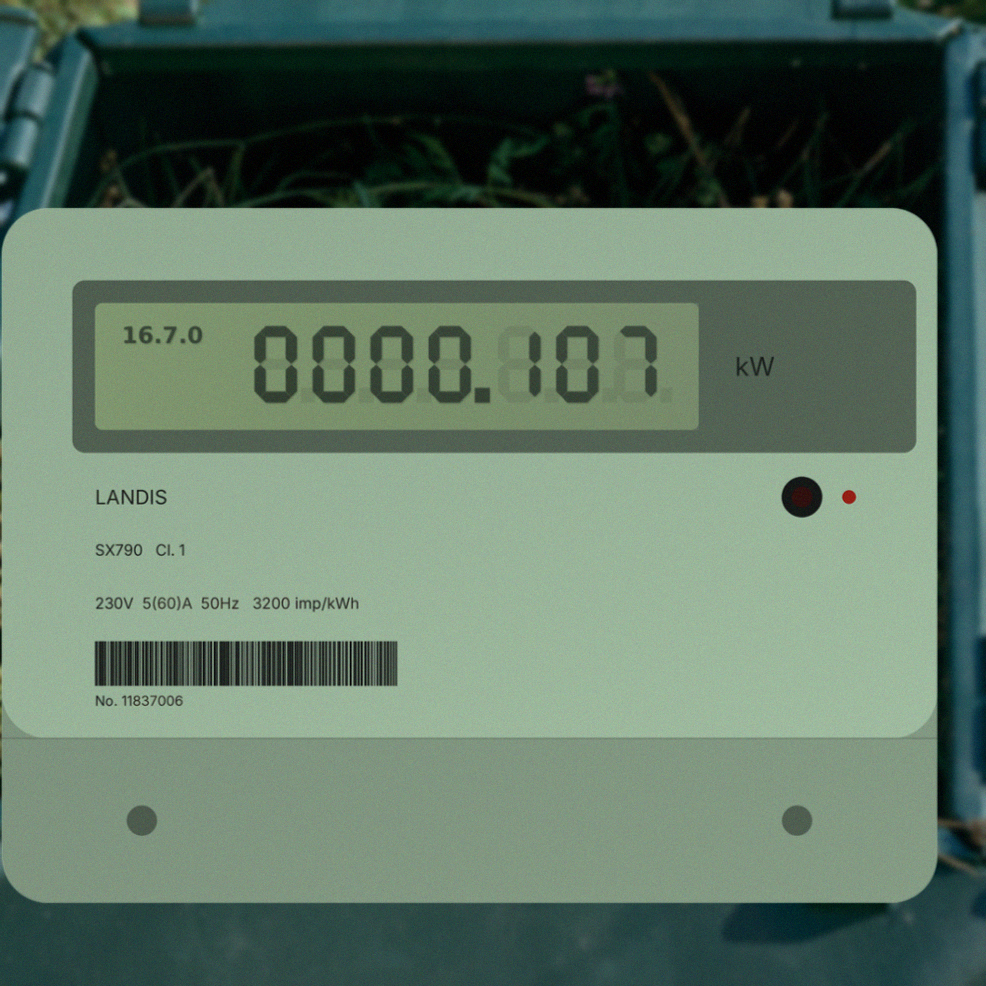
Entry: 0.107 kW
